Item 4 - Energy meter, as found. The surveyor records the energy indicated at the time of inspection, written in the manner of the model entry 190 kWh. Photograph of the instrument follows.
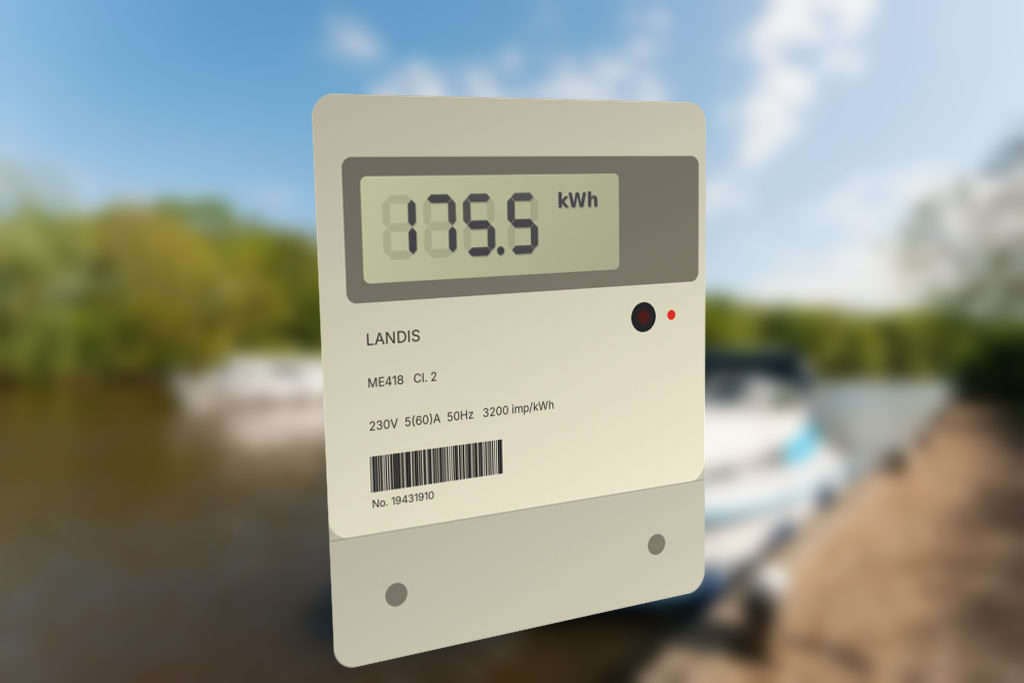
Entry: 175.5 kWh
